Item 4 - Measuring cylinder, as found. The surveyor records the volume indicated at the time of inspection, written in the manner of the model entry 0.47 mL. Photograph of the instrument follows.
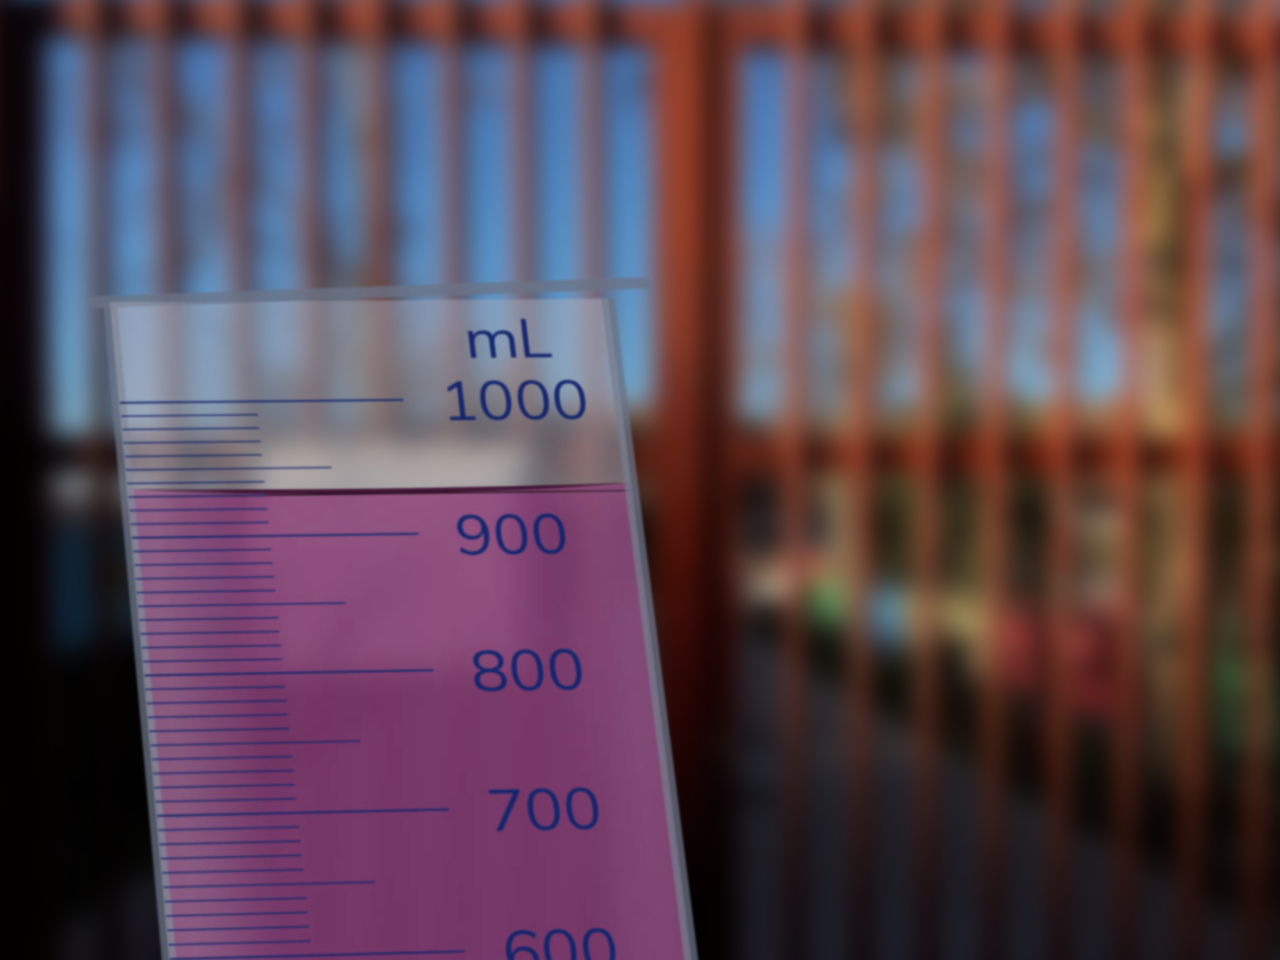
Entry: 930 mL
